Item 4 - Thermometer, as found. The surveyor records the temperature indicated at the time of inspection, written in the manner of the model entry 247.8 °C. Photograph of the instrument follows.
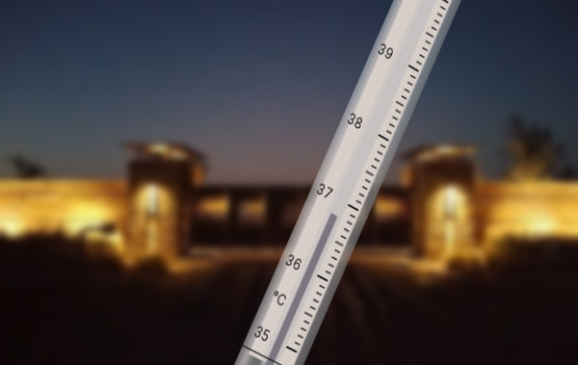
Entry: 36.8 °C
